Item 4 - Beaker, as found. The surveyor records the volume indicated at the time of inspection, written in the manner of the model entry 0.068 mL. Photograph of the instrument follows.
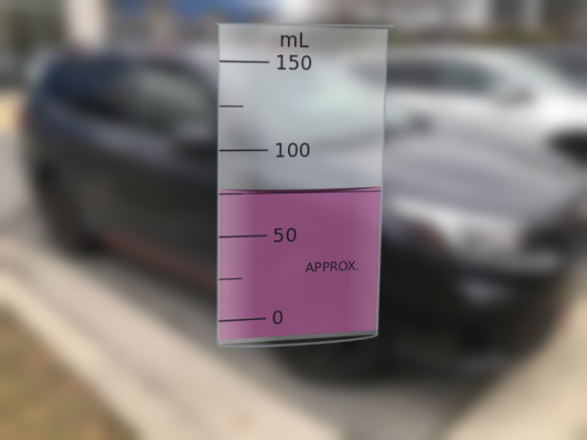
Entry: 75 mL
